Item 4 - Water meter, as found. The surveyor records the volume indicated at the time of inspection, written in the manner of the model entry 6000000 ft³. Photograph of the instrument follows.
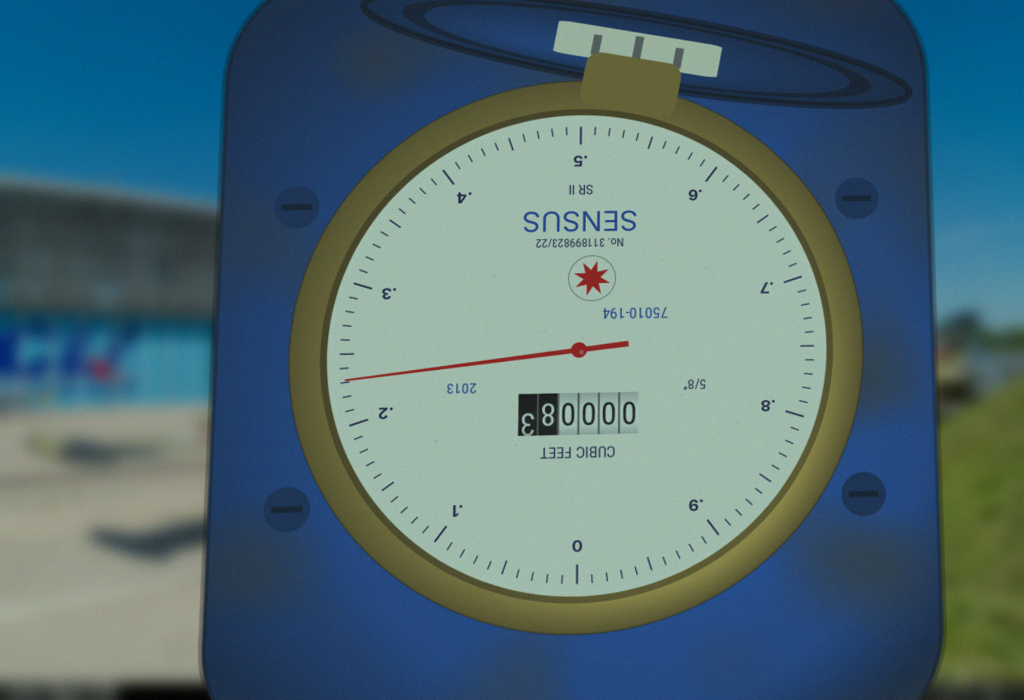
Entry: 83.23 ft³
